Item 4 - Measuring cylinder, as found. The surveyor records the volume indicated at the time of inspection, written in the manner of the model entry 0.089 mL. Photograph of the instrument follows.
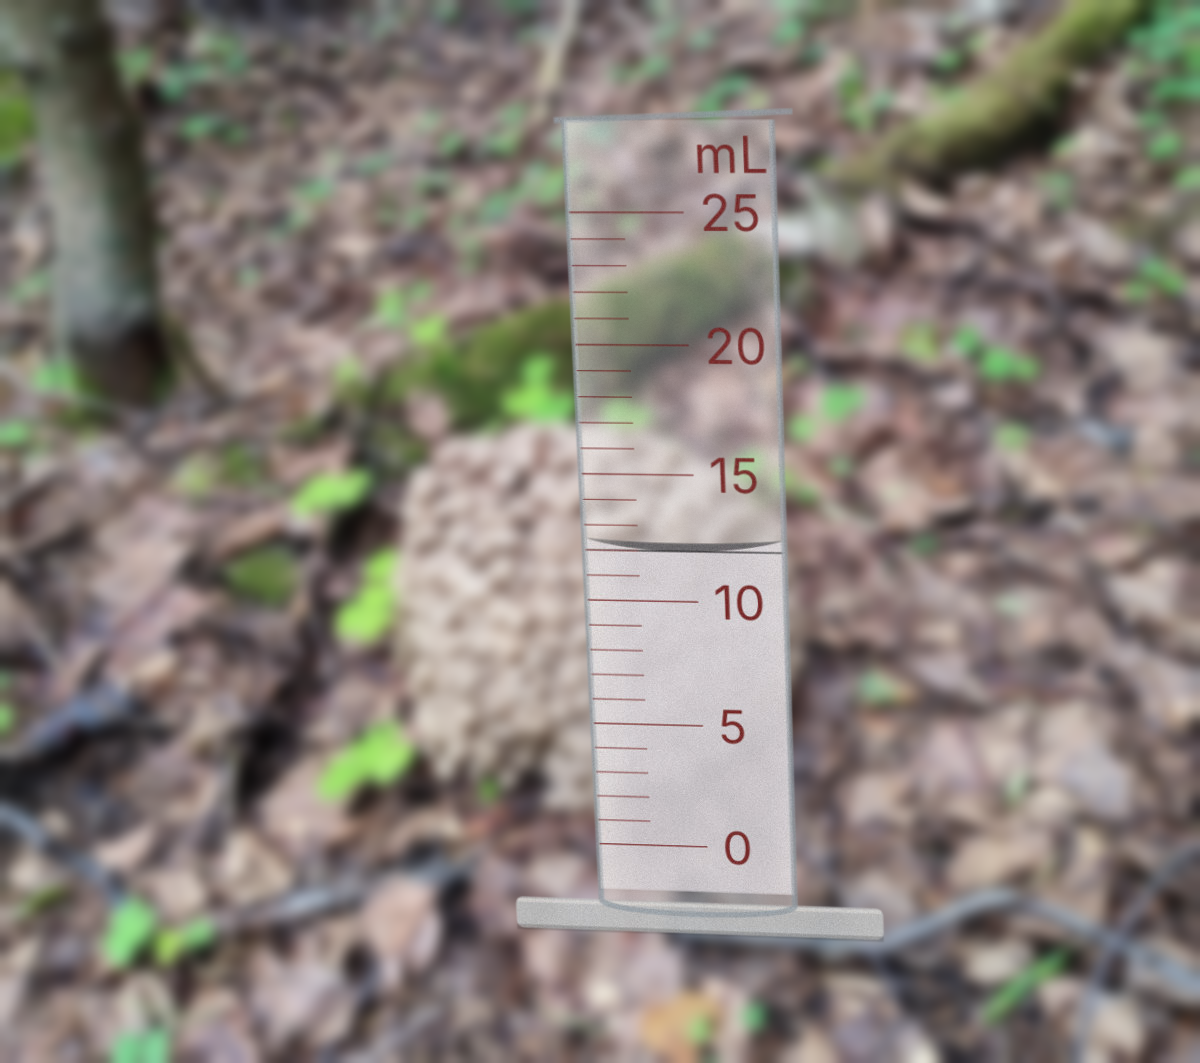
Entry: 12 mL
